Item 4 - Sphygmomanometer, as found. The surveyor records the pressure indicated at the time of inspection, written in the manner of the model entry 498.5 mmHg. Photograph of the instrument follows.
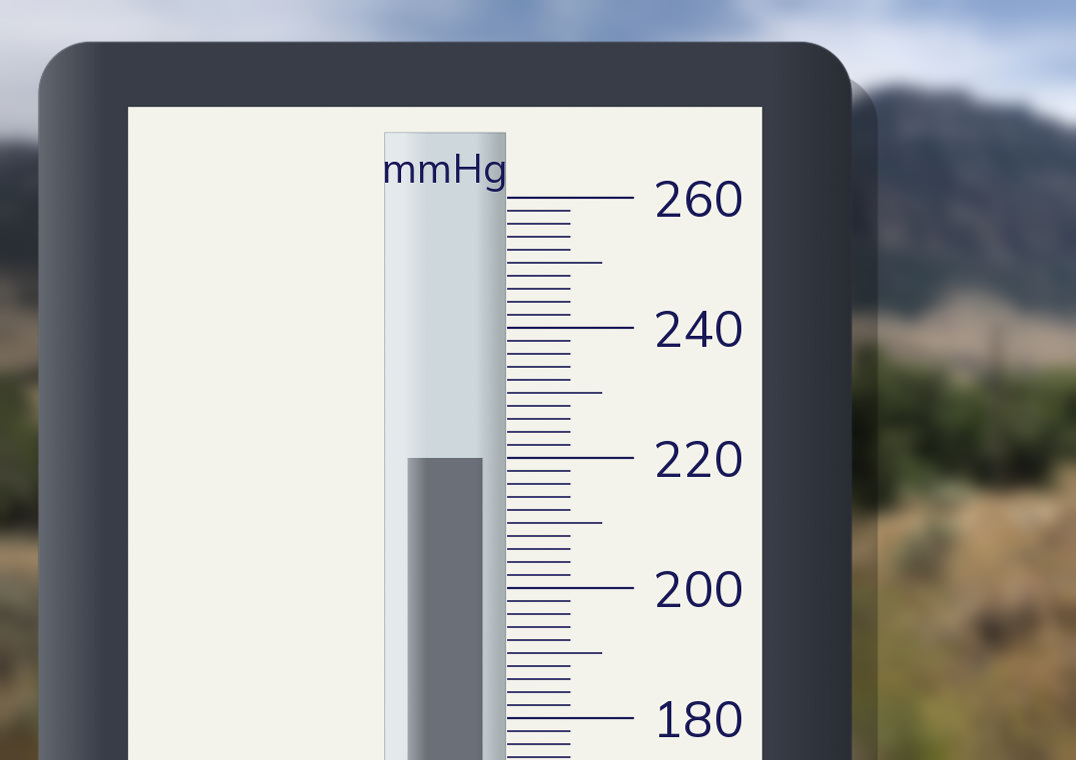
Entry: 220 mmHg
